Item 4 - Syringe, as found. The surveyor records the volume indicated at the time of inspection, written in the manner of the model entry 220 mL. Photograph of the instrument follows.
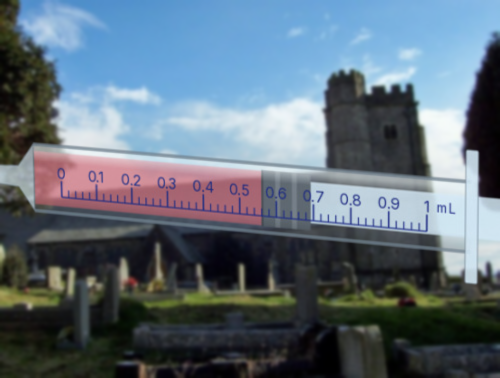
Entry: 0.56 mL
